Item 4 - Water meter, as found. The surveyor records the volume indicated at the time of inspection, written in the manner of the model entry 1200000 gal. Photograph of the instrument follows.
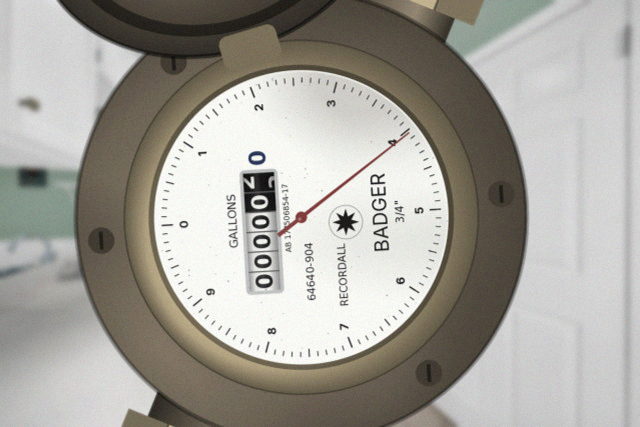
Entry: 24.0 gal
